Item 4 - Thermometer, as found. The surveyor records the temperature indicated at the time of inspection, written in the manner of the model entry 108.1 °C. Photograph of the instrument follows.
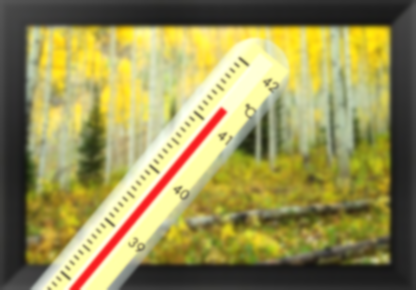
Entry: 41.3 °C
